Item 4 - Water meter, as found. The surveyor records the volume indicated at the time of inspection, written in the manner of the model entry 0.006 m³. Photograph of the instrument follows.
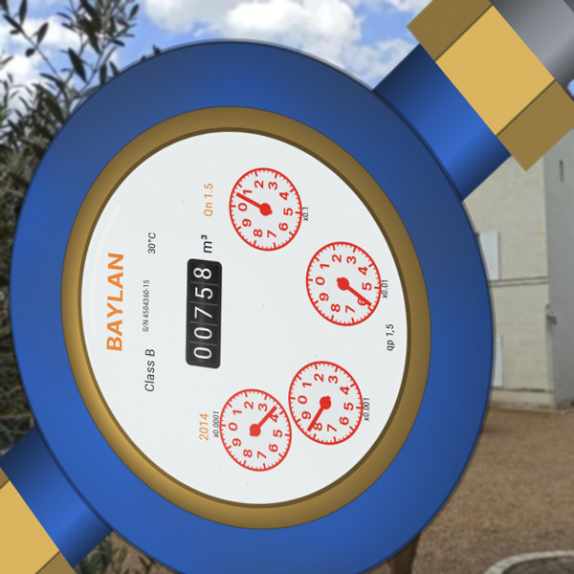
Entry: 758.0583 m³
